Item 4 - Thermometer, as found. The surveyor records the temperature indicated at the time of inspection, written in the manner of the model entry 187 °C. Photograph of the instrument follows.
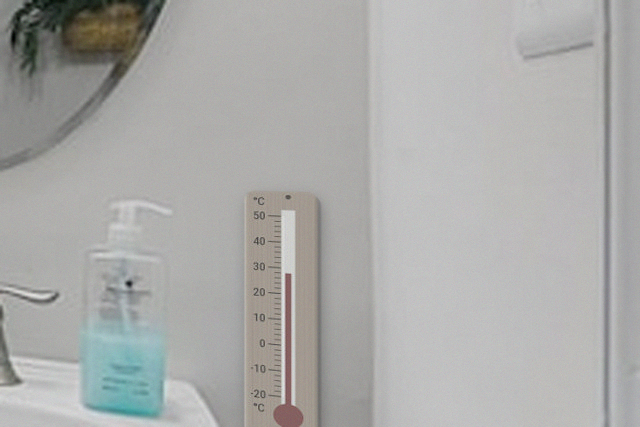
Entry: 28 °C
